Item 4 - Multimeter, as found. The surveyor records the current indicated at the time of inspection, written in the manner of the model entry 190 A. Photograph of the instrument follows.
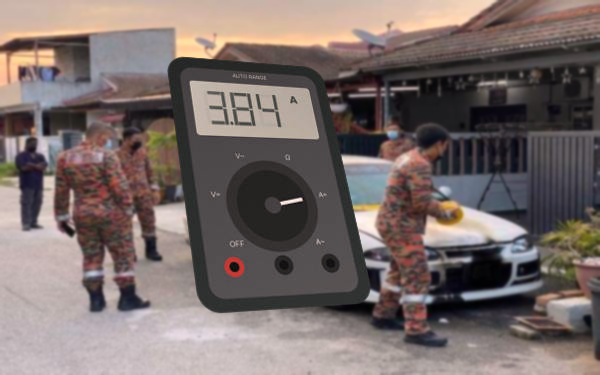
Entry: 3.84 A
